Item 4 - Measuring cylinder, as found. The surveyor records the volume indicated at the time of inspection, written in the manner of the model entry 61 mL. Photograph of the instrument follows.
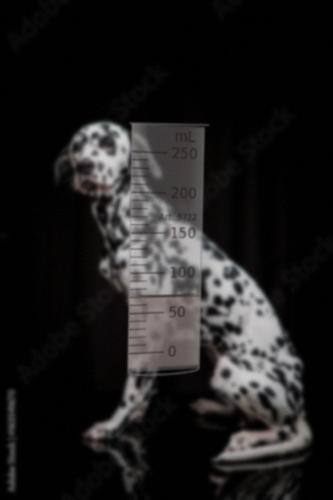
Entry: 70 mL
